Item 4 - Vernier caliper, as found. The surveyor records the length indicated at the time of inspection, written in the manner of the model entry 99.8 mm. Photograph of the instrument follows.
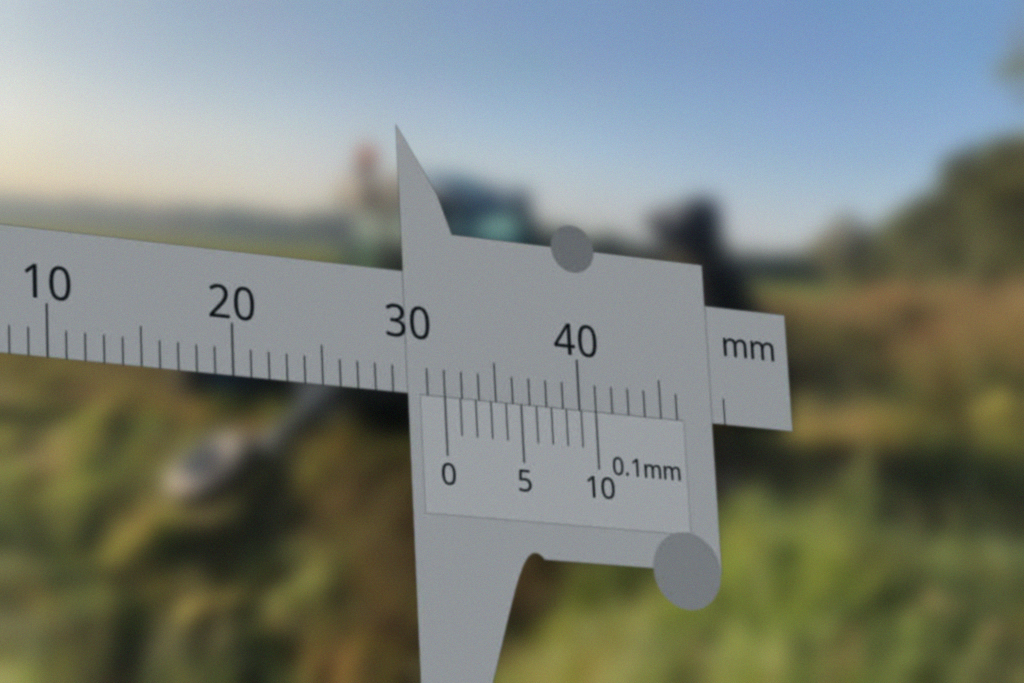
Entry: 32.0 mm
